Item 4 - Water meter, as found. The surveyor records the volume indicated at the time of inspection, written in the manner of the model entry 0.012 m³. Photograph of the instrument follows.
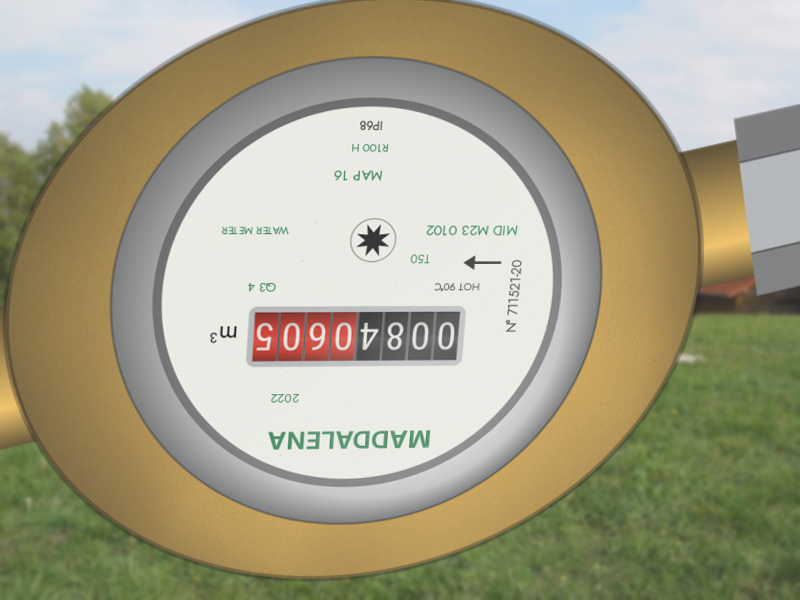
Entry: 84.0605 m³
